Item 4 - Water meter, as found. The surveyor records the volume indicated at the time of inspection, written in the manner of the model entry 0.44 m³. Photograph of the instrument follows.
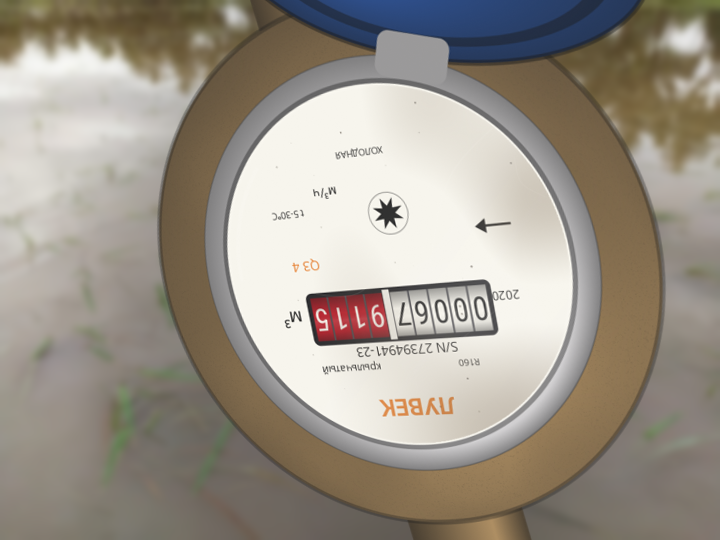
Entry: 67.9115 m³
